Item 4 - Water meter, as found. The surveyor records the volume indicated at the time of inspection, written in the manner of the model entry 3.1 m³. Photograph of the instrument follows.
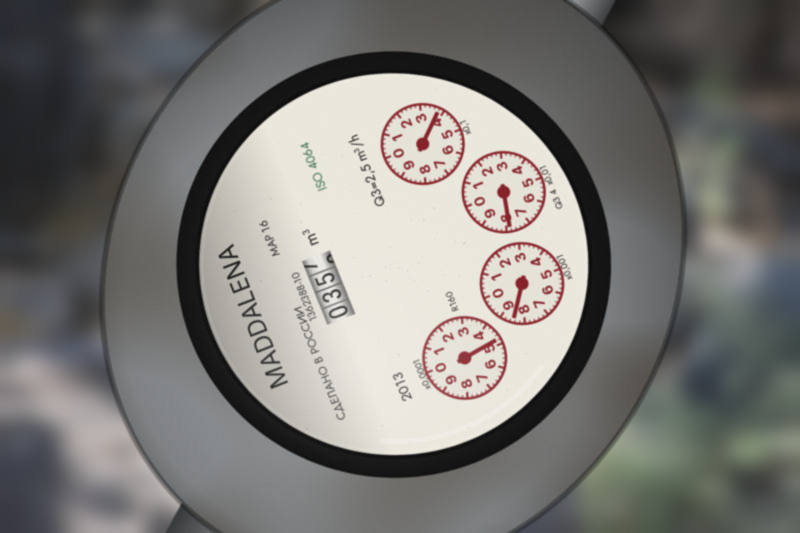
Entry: 357.3784 m³
